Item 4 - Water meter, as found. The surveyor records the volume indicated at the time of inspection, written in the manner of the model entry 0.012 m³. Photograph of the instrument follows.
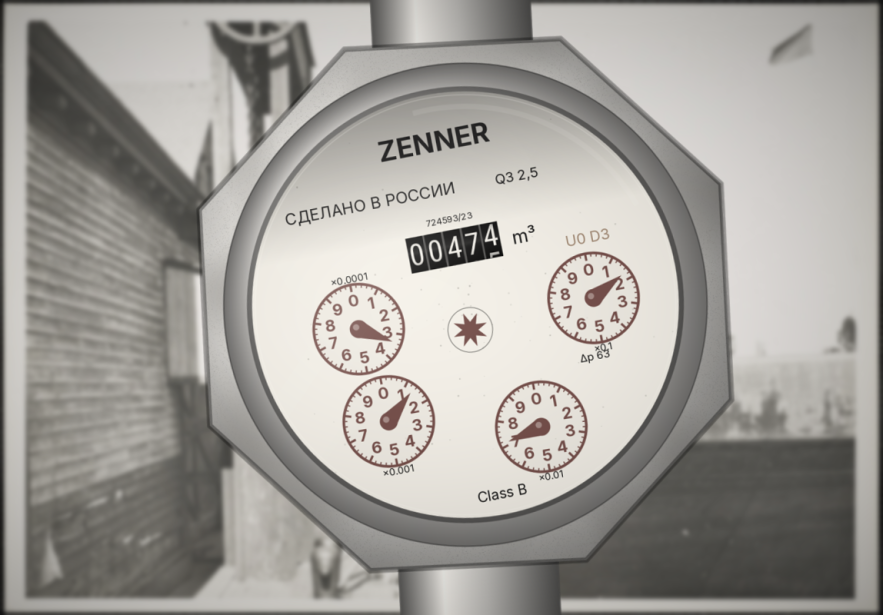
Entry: 474.1713 m³
